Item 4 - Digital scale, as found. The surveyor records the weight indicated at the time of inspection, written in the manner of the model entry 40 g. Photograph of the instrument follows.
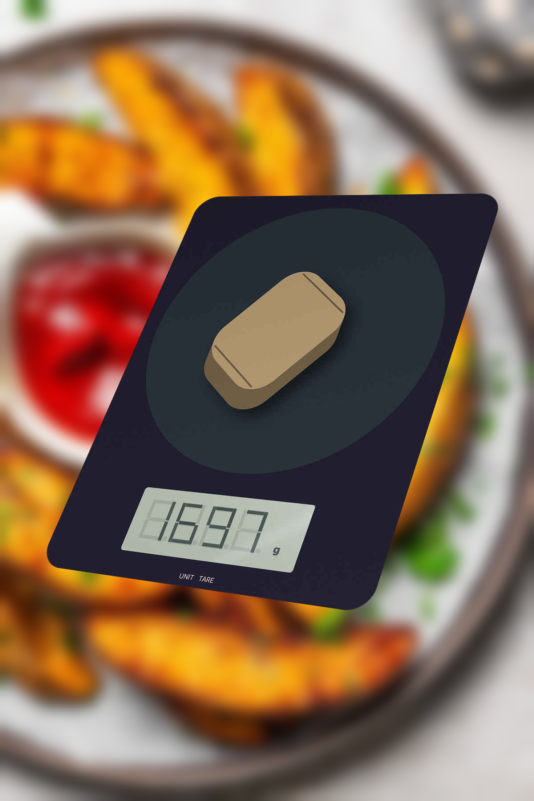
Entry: 1697 g
